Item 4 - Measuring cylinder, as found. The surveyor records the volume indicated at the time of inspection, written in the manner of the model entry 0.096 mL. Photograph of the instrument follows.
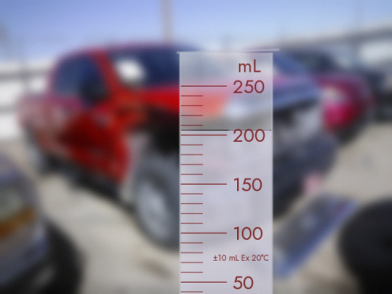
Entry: 205 mL
